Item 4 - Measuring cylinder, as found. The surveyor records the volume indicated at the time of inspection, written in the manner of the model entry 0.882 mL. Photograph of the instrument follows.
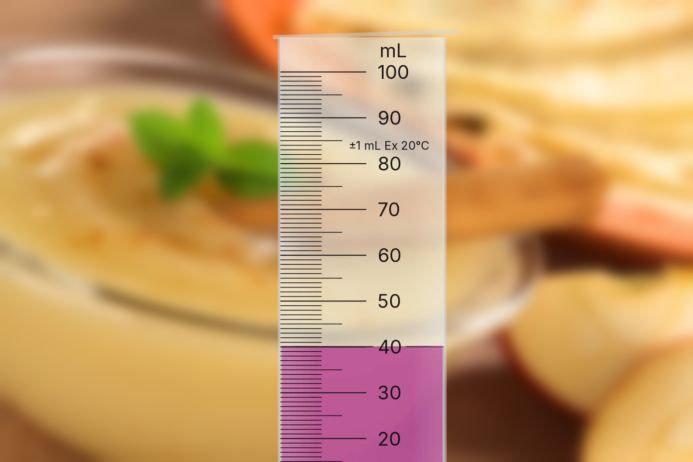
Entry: 40 mL
